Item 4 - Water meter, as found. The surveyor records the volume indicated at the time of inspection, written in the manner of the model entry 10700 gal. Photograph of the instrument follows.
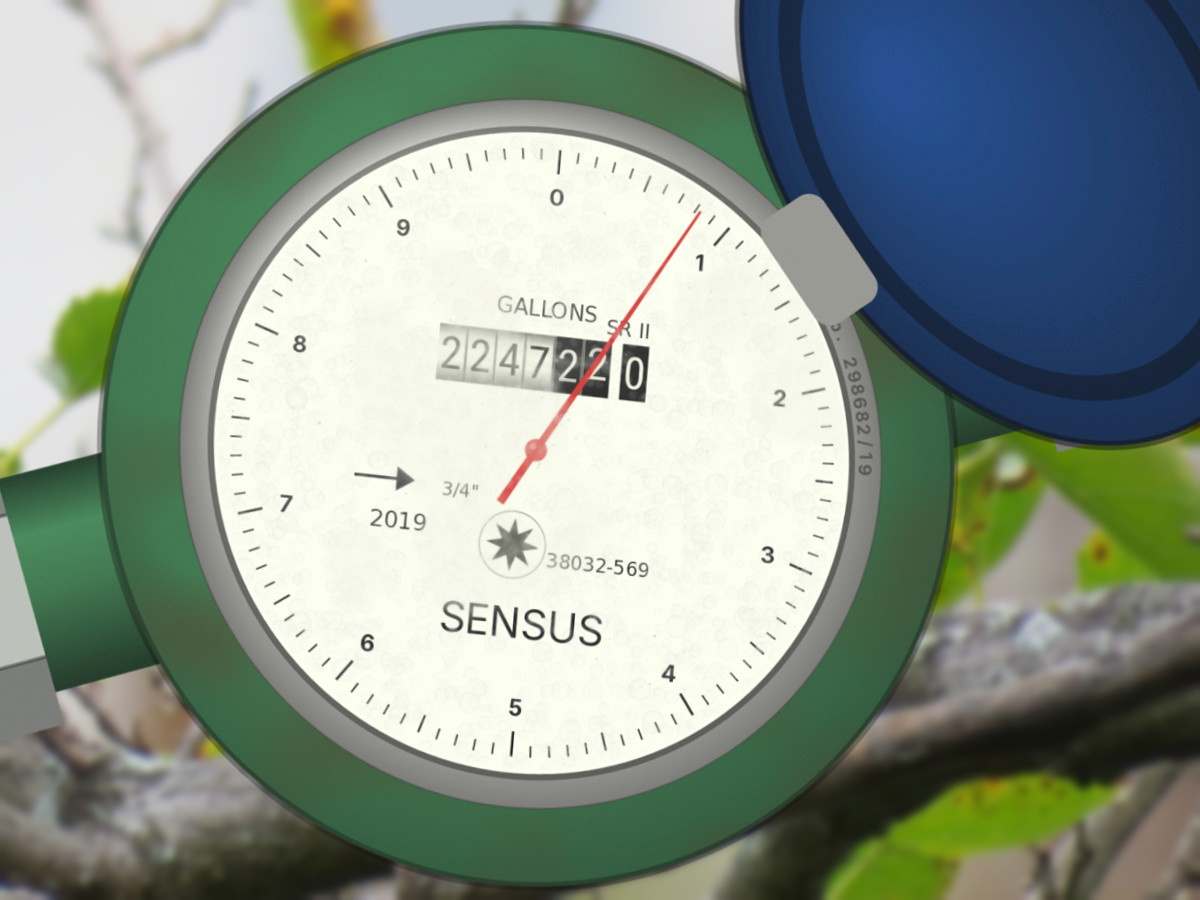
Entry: 2247220.8 gal
